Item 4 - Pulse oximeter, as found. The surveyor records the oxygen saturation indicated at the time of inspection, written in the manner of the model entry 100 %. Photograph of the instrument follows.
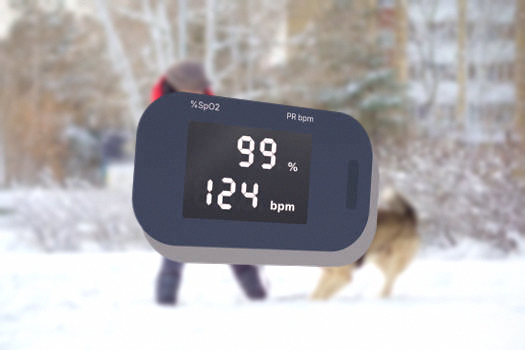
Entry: 99 %
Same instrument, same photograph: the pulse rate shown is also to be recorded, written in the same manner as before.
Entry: 124 bpm
